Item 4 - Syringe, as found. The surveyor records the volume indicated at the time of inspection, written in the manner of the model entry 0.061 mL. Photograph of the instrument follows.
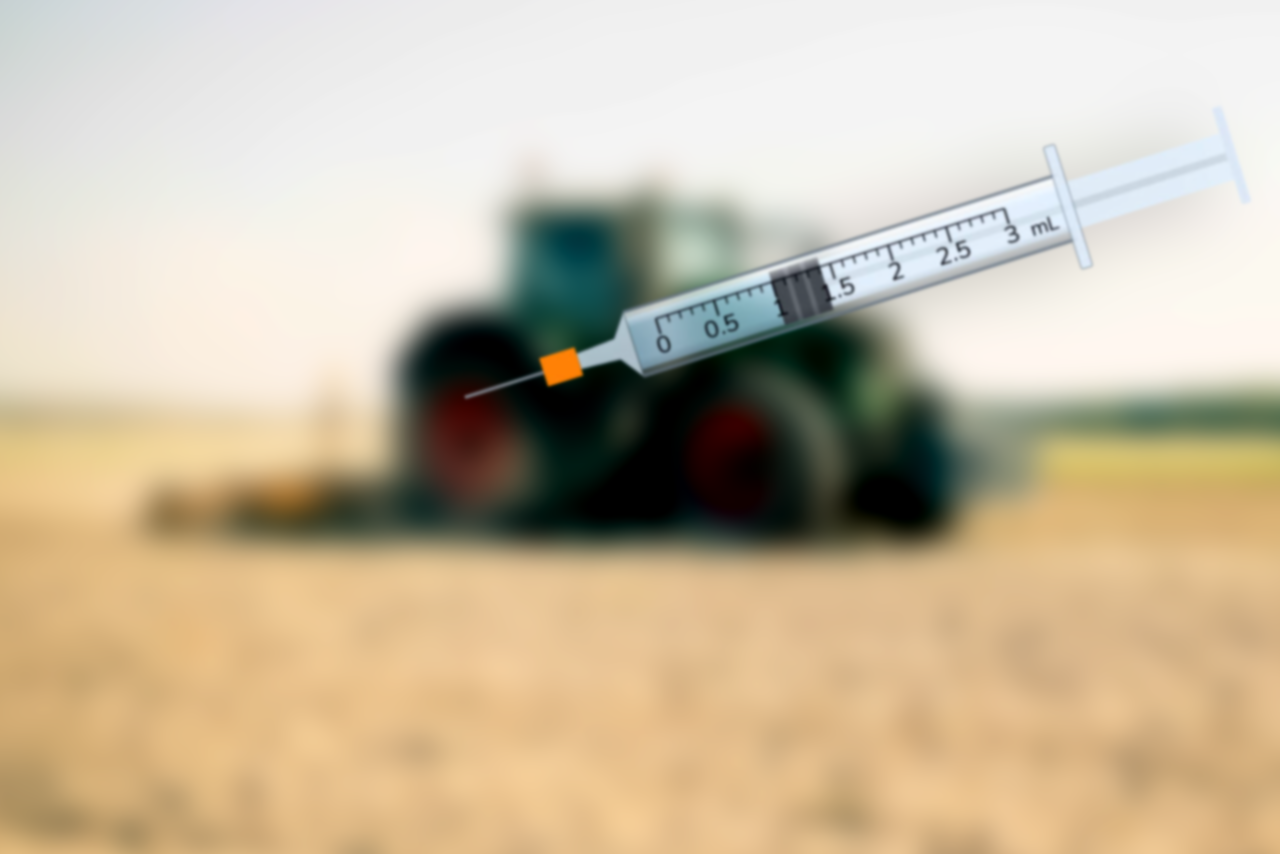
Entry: 1 mL
